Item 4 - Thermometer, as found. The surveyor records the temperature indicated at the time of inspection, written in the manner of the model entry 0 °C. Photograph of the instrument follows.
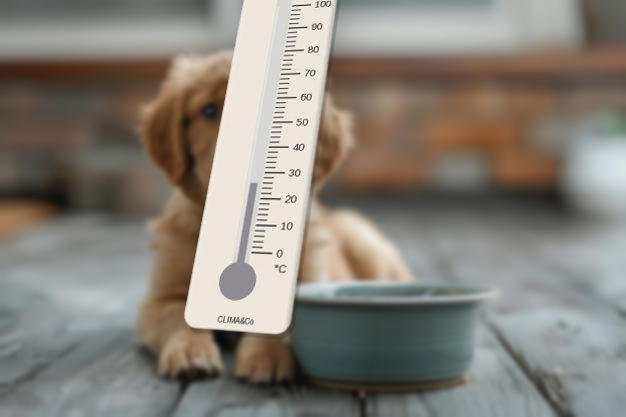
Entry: 26 °C
